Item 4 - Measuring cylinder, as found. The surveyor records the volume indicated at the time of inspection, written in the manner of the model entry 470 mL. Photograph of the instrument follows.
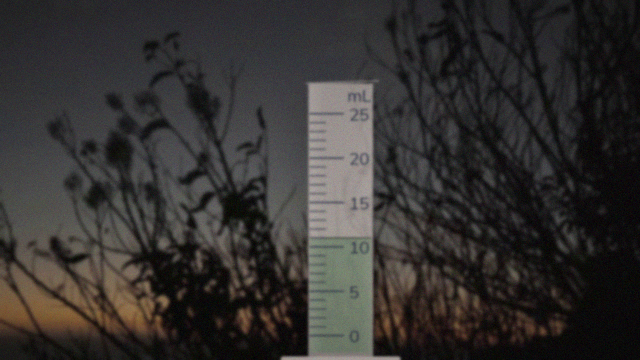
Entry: 11 mL
